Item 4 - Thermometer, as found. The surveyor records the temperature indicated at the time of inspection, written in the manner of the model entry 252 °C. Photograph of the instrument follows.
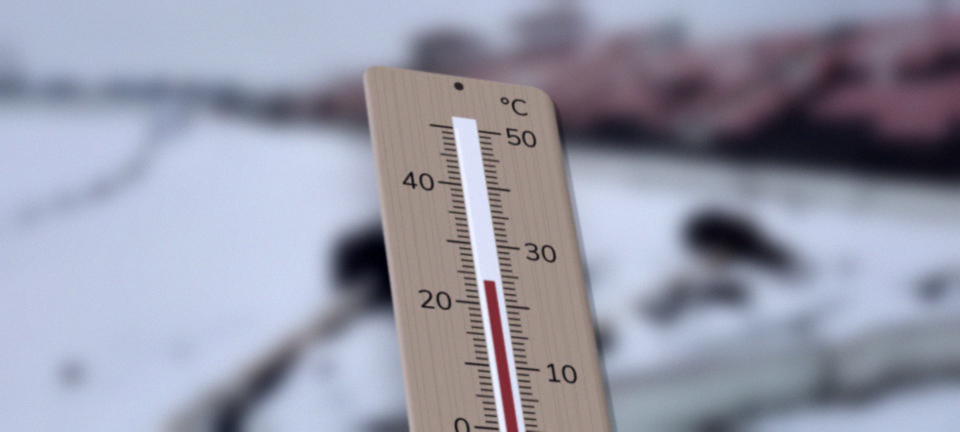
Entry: 24 °C
